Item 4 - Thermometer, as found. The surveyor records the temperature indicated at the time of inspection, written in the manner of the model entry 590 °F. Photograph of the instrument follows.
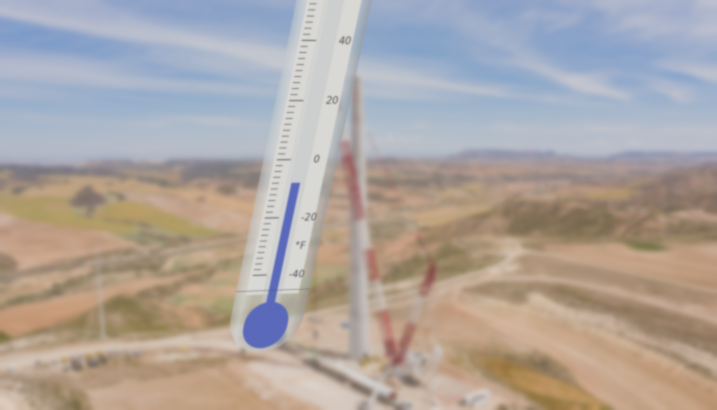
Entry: -8 °F
